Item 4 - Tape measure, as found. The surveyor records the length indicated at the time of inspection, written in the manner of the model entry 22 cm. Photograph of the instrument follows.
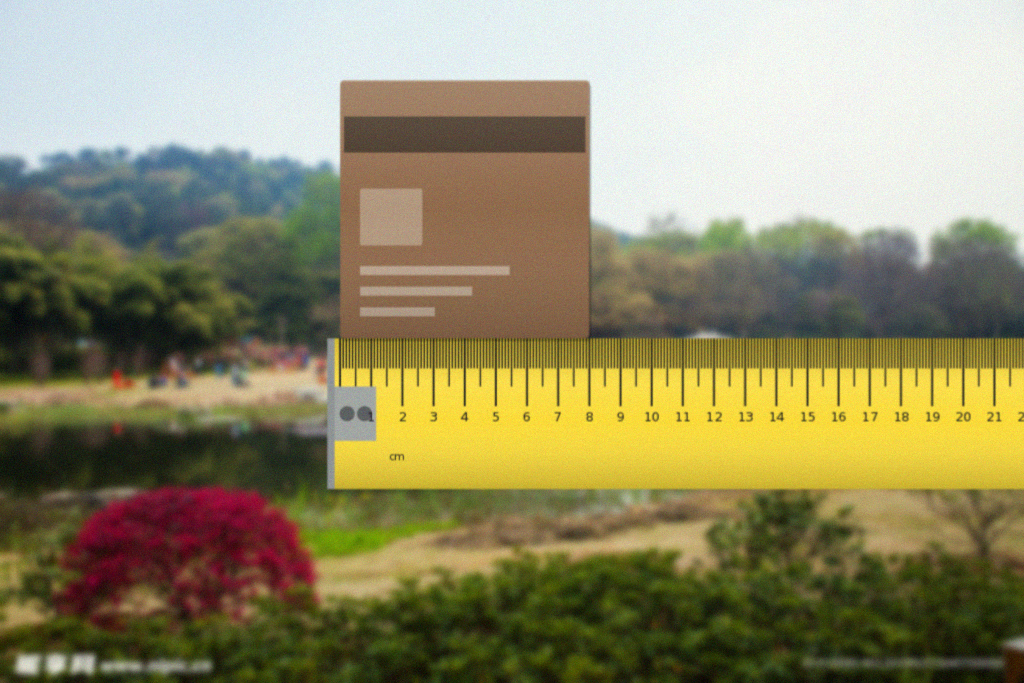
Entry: 8 cm
